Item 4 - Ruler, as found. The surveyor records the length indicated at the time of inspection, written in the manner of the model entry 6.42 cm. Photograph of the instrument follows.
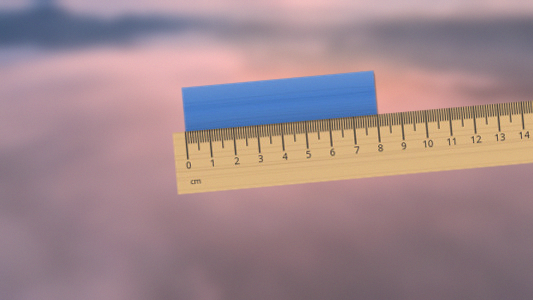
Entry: 8 cm
